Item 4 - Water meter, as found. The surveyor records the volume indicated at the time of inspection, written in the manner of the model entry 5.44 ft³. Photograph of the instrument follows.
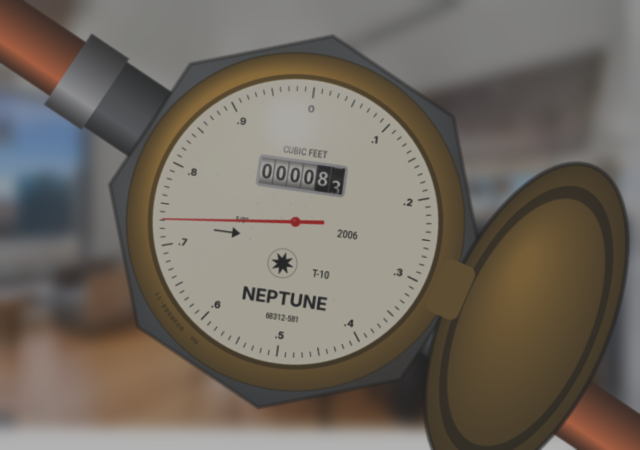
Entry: 82.73 ft³
